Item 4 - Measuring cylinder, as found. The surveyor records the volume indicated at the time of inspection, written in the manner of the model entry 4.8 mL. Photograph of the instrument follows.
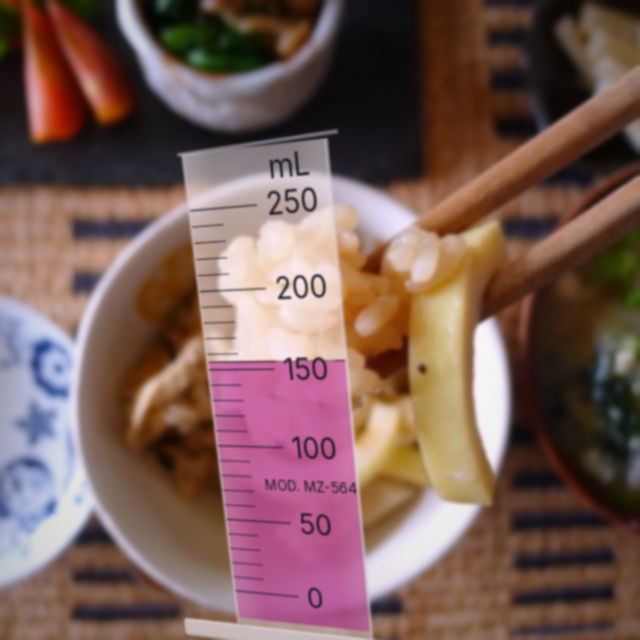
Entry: 155 mL
